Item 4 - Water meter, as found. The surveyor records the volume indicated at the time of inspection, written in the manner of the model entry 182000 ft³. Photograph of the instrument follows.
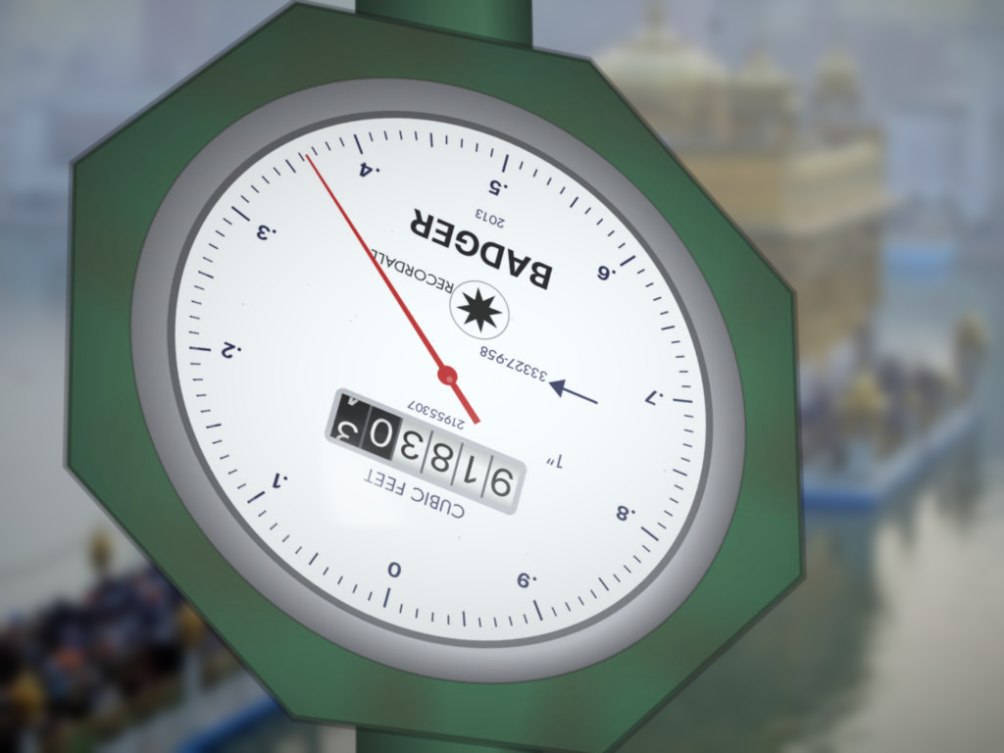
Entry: 918303.36 ft³
